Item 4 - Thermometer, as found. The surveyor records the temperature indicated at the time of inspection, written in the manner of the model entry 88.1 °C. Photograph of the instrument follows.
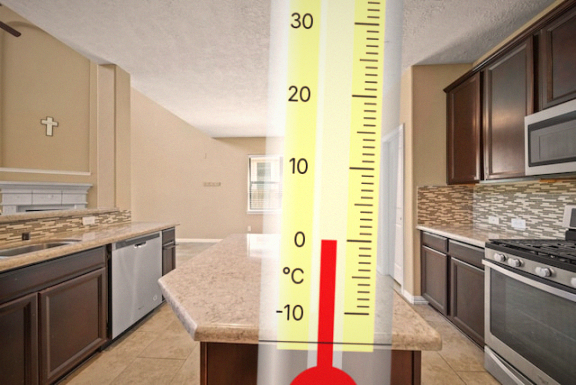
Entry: 0 °C
